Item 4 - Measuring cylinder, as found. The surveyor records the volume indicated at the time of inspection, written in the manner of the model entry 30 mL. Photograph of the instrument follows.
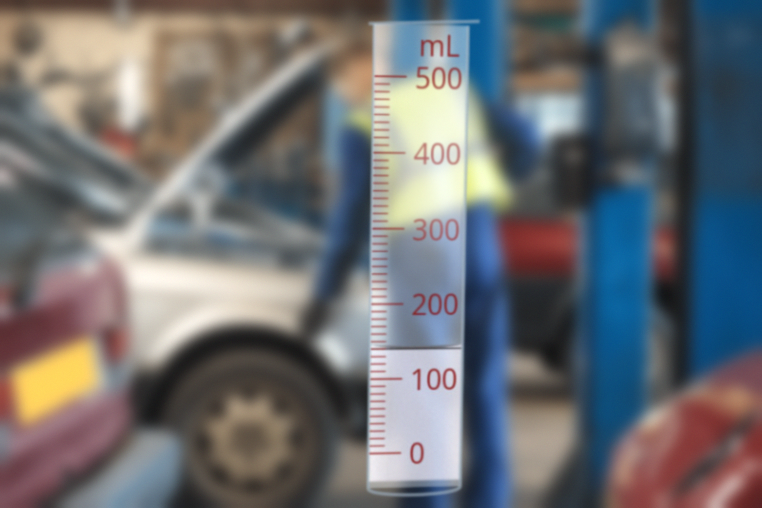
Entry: 140 mL
